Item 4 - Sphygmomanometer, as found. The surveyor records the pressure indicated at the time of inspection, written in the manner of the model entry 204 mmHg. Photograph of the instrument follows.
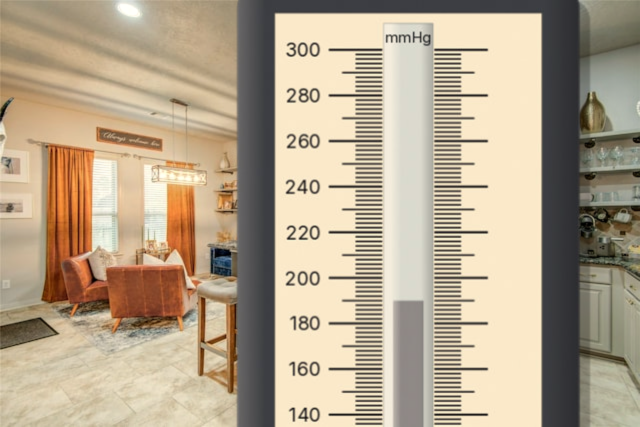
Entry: 190 mmHg
